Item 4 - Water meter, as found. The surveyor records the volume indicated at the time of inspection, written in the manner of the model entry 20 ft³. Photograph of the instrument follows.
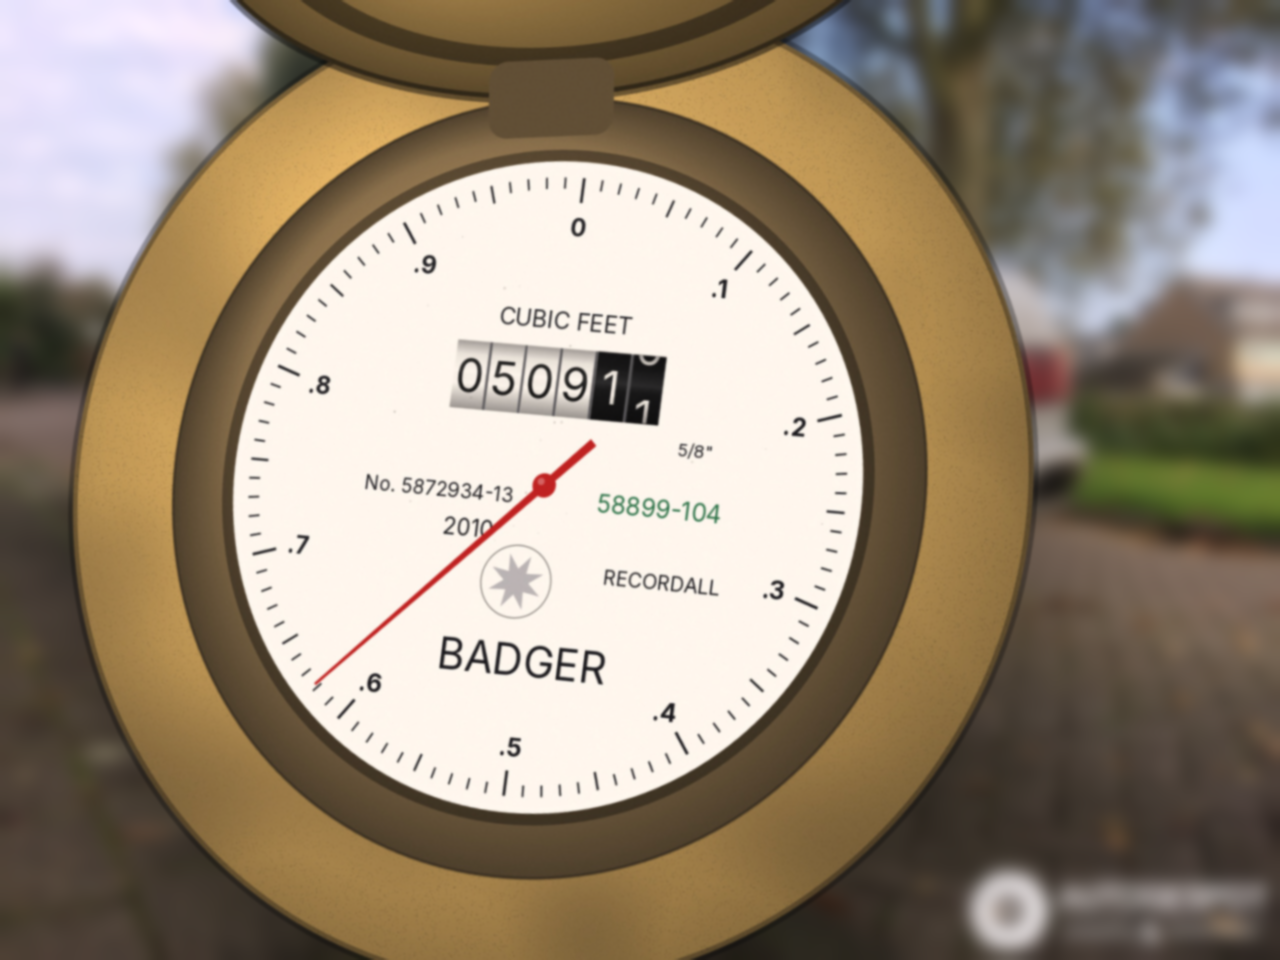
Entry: 50910.62 ft³
